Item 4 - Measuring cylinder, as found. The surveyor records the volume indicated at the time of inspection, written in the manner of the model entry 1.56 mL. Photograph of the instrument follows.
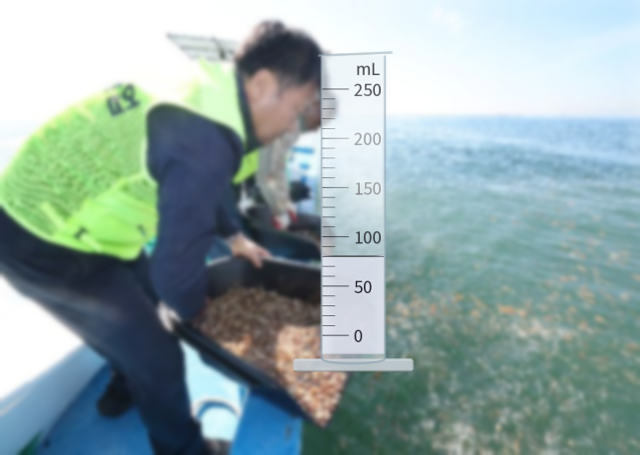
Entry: 80 mL
